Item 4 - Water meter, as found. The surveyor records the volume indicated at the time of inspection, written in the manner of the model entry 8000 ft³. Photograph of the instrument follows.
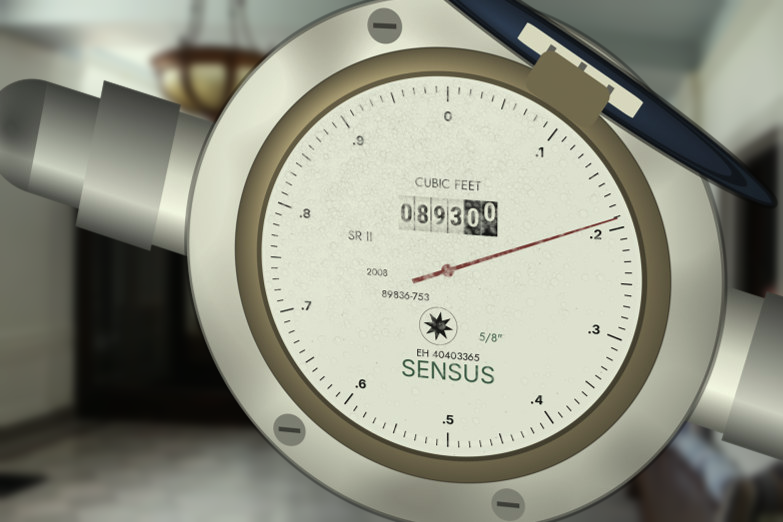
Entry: 89300.19 ft³
